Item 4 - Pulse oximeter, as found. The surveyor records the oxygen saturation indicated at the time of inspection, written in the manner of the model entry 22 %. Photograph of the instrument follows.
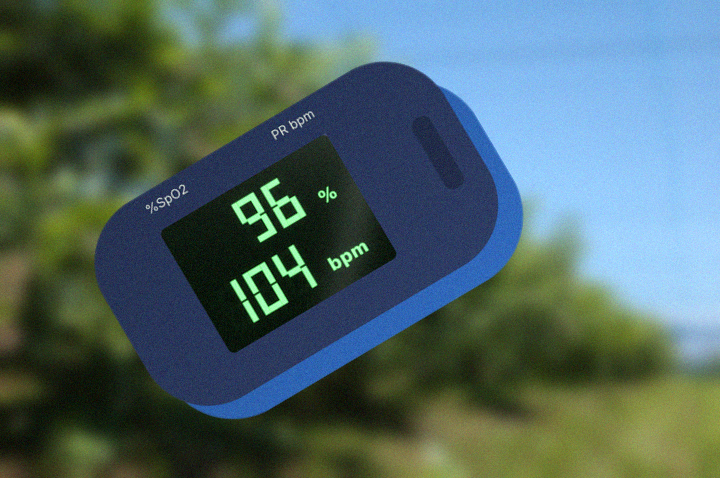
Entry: 96 %
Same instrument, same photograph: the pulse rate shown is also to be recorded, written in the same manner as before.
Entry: 104 bpm
